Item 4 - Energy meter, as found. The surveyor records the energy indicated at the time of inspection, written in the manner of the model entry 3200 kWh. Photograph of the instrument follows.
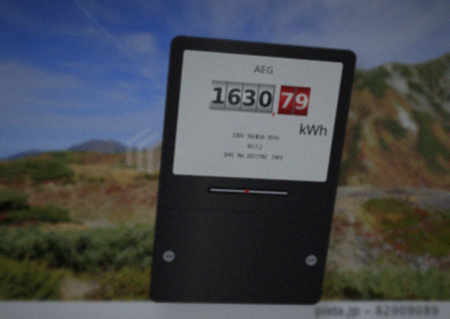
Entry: 1630.79 kWh
